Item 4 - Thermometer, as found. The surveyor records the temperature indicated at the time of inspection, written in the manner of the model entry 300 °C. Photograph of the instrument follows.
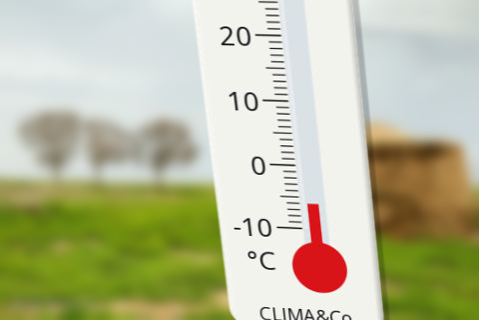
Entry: -6 °C
